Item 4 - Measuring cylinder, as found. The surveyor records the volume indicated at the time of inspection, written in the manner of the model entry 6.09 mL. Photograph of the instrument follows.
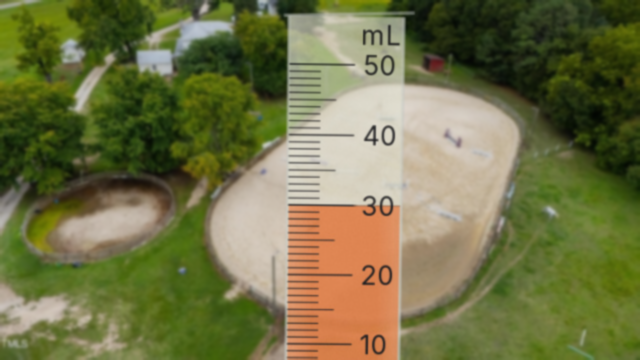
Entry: 30 mL
